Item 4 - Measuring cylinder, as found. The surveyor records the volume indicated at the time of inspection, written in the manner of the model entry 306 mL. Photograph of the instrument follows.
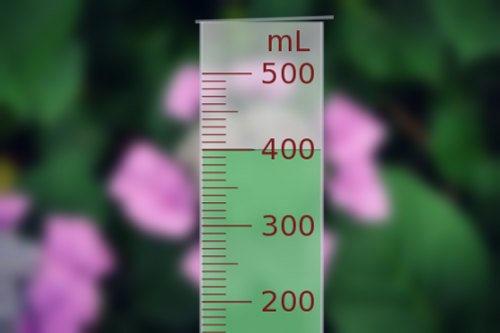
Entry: 400 mL
